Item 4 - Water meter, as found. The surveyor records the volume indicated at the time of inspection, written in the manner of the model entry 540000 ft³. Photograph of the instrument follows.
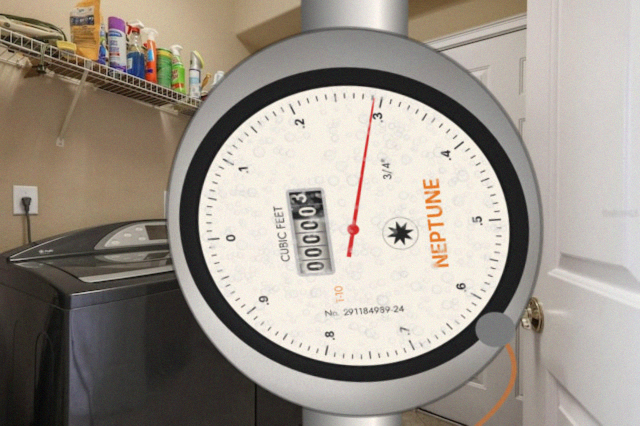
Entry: 3.29 ft³
